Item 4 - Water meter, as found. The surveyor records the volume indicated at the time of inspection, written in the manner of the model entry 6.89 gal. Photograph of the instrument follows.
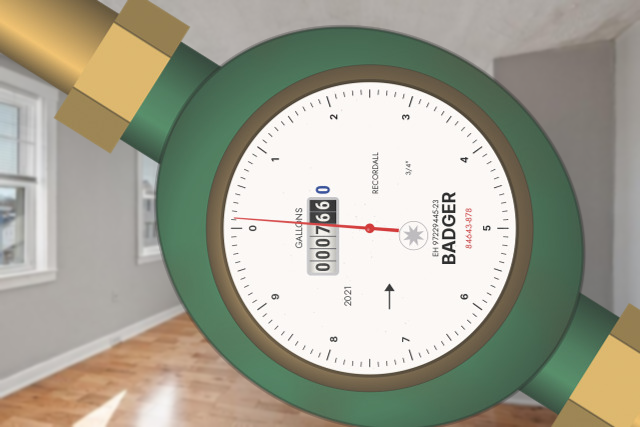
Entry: 7660.1 gal
